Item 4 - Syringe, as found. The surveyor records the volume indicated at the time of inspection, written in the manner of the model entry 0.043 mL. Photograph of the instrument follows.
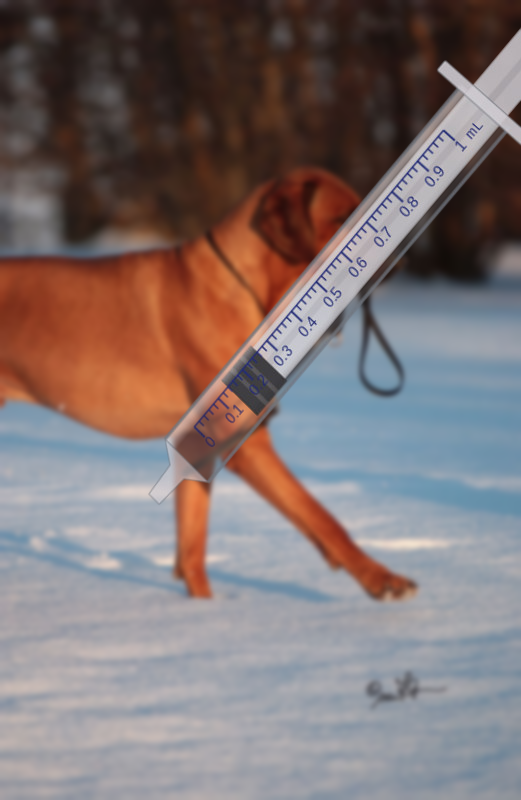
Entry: 0.14 mL
